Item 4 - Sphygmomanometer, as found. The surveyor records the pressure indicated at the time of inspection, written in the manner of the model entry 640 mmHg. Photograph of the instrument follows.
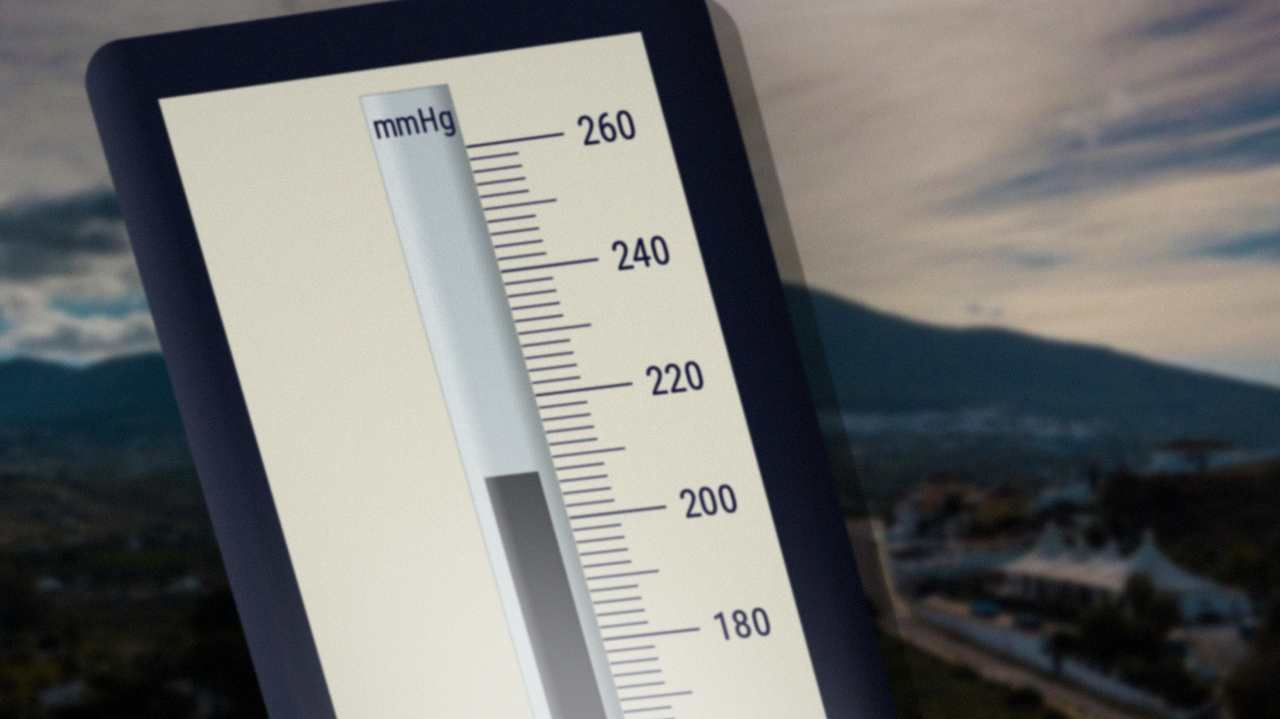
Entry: 208 mmHg
